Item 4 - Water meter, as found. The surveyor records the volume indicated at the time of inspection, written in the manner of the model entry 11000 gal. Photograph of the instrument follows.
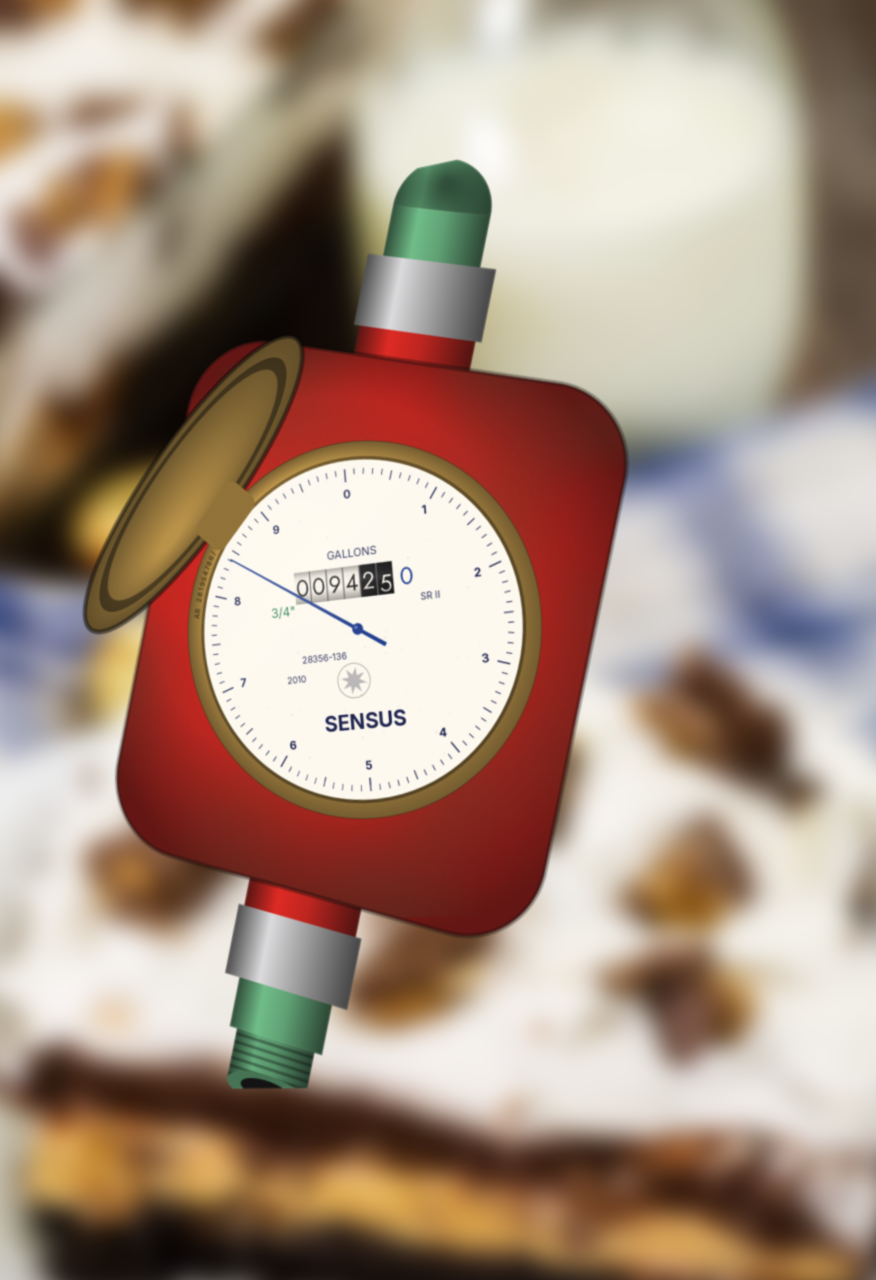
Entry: 94248.4 gal
